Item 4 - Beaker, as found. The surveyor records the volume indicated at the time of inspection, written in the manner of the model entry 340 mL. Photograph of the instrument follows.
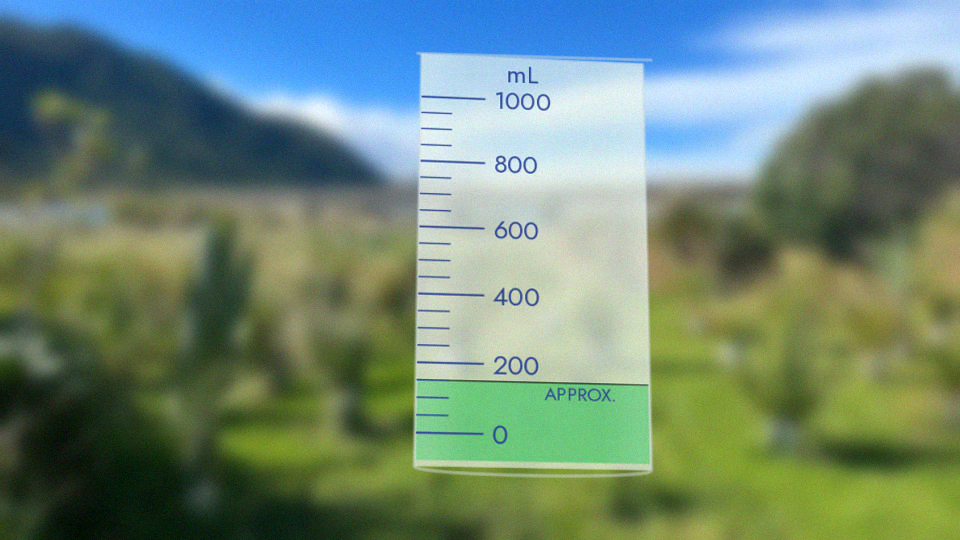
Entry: 150 mL
